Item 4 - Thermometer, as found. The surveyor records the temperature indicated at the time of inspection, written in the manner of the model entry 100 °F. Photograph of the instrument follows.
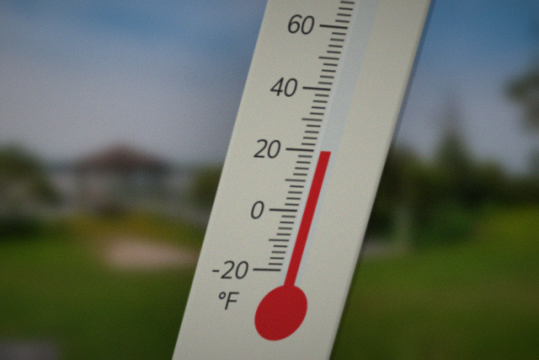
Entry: 20 °F
